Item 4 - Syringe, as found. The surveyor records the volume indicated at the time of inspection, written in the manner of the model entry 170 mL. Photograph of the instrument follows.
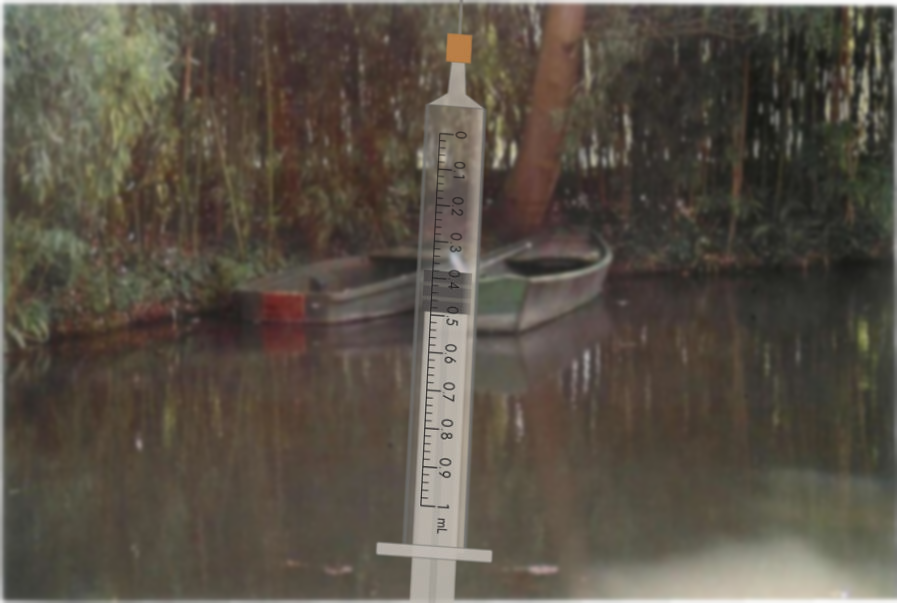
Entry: 0.38 mL
